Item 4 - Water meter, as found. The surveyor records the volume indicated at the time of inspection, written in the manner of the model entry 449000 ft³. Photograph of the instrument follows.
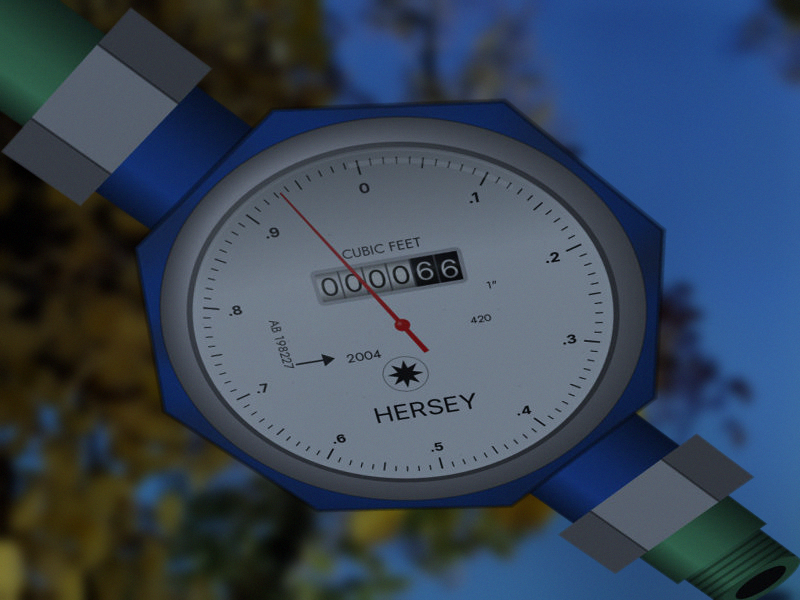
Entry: 65.93 ft³
